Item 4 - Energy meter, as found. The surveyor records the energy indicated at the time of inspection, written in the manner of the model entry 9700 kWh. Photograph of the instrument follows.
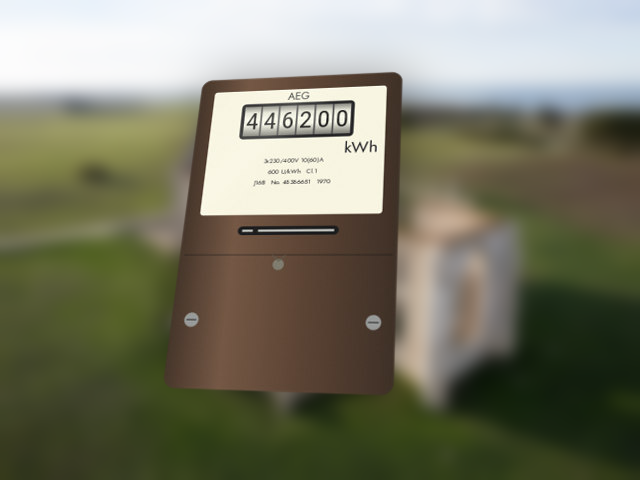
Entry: 446200 kWh
